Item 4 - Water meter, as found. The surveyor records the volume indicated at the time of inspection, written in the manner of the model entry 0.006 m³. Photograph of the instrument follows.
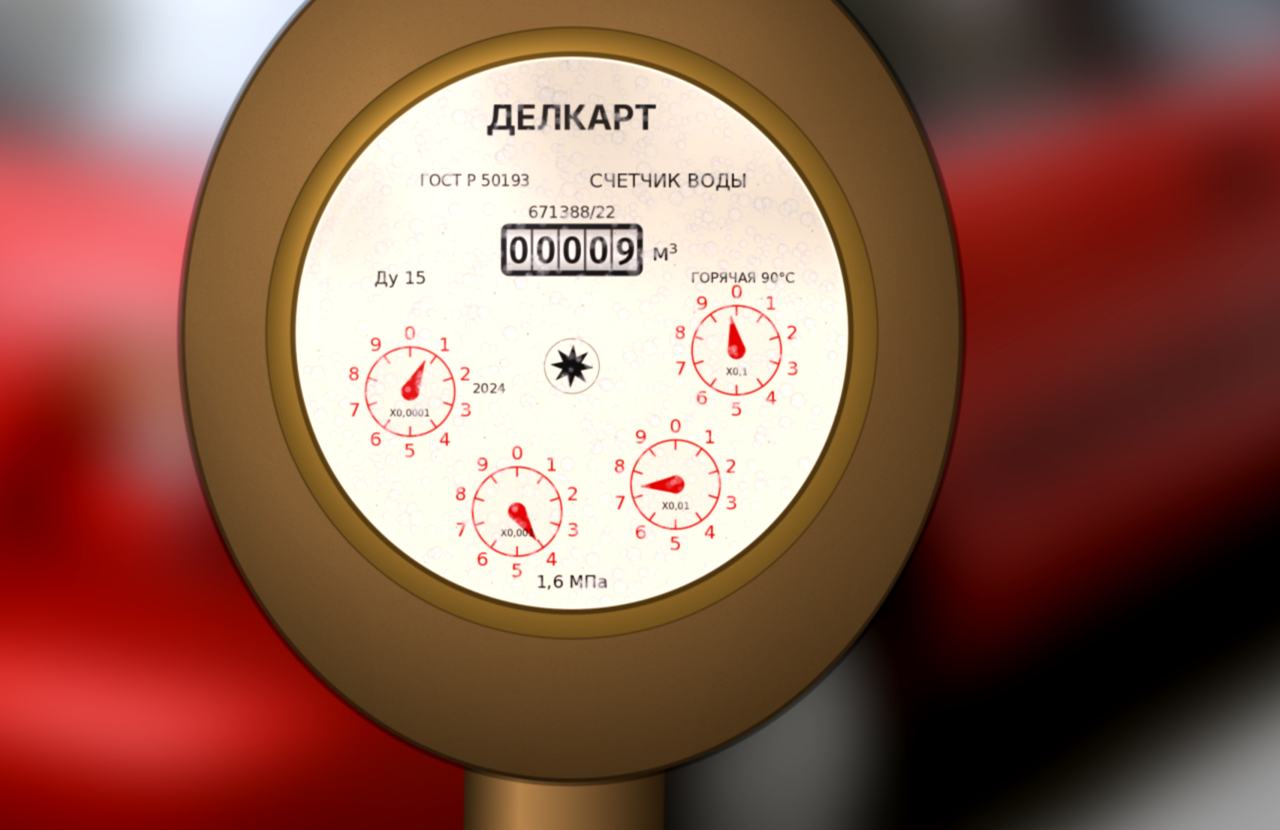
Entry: 8.9740 m³
